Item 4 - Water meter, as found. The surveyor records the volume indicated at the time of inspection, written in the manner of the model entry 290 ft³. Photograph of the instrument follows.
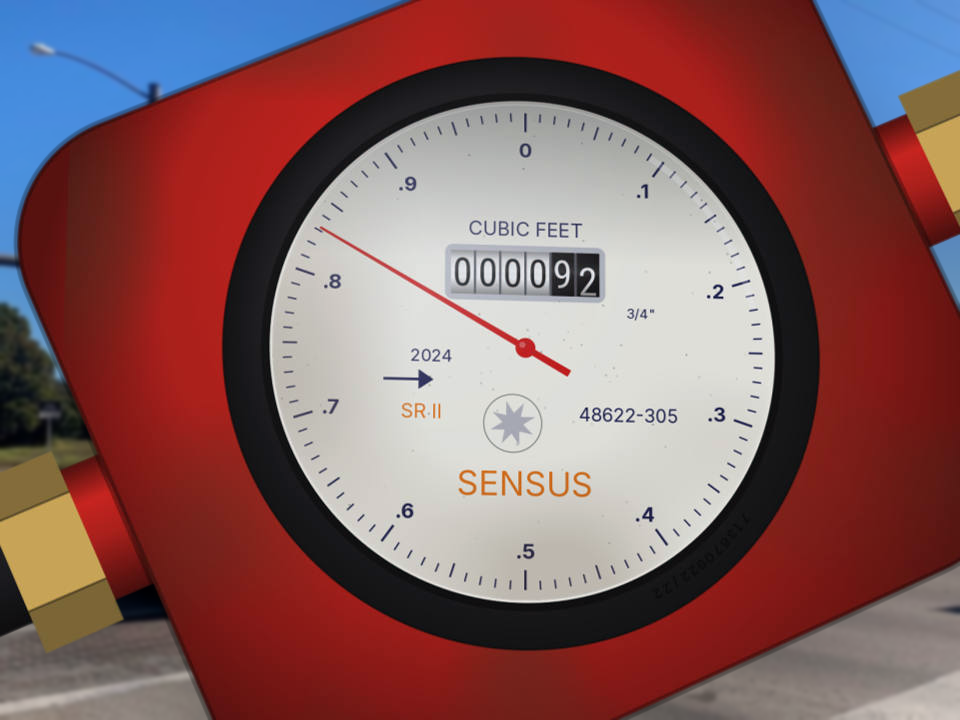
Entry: 91.83 ft³
